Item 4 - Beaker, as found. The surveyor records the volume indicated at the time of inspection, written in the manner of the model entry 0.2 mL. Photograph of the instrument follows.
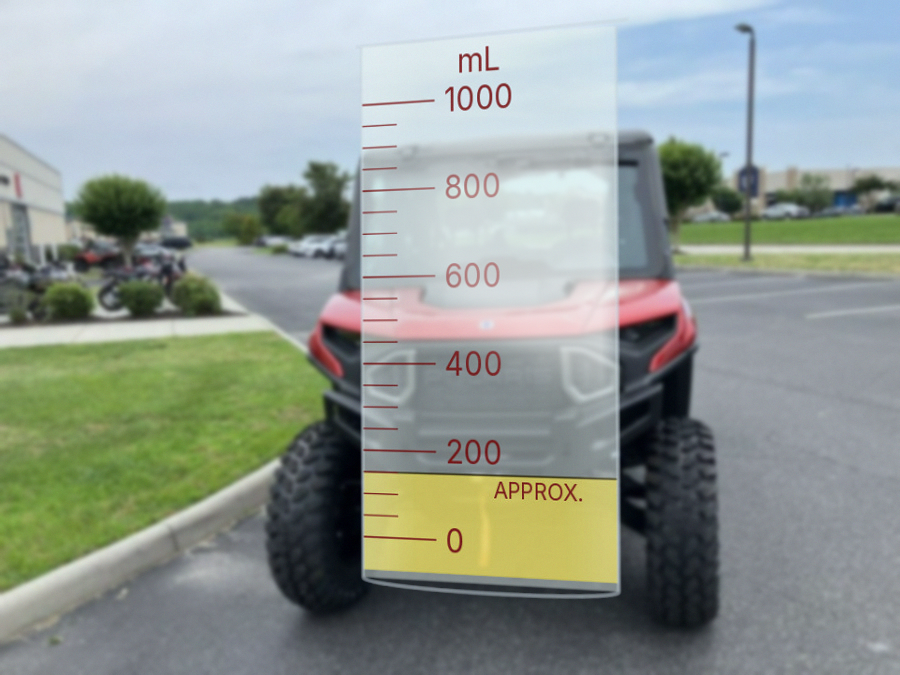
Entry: 150 mL
